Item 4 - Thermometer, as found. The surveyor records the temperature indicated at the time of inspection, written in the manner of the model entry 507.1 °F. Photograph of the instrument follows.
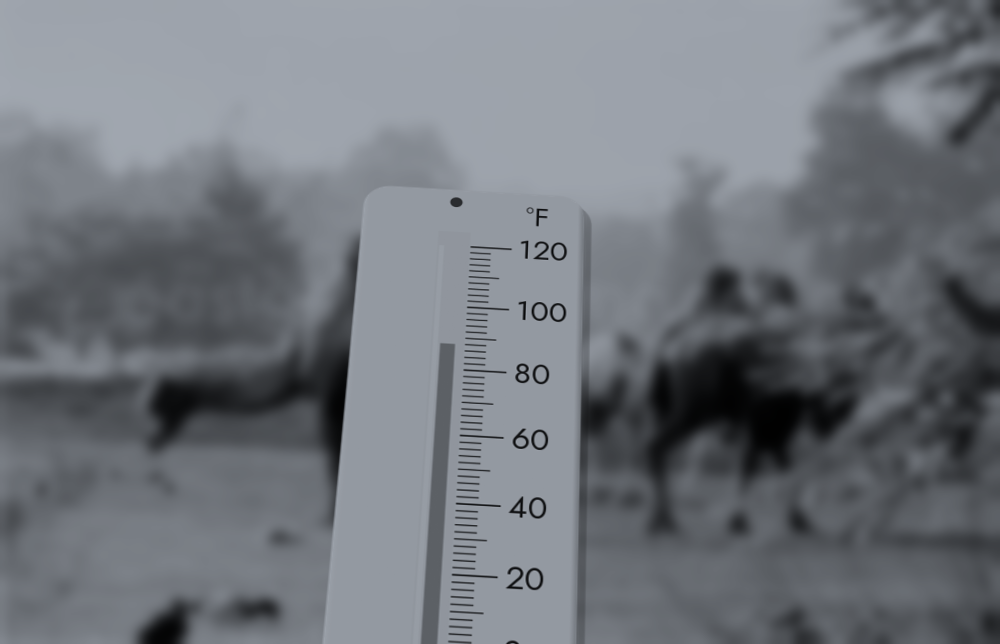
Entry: 88 °F
